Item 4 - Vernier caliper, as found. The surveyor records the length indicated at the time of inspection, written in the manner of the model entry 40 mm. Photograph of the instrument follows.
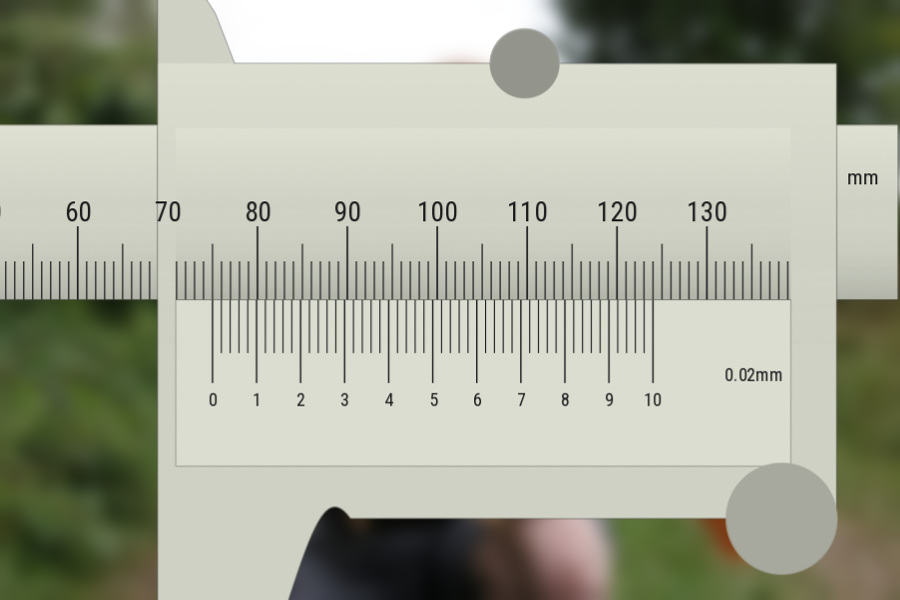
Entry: 75.0 mm
